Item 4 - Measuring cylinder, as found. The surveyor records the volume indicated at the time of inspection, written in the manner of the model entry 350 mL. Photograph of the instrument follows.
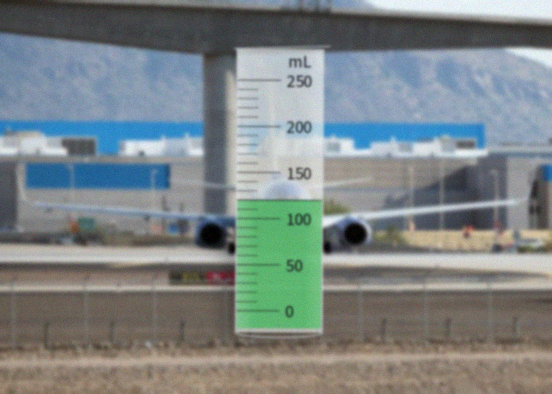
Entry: 120 mL
